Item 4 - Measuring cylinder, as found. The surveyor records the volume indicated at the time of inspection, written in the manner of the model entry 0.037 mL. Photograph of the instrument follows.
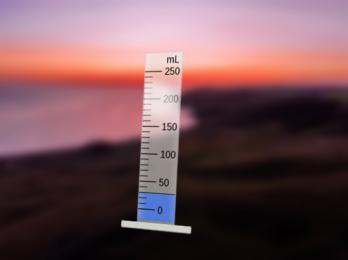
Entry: 30 mL
